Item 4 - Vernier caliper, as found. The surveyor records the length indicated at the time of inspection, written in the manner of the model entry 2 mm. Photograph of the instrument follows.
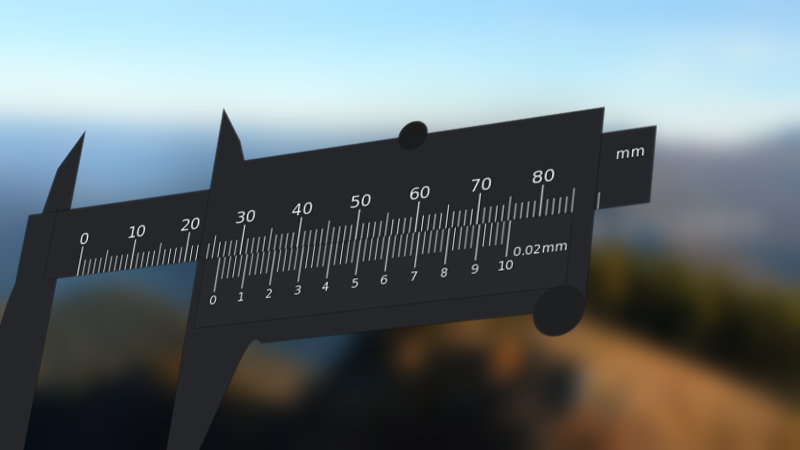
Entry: 26.4 mm
